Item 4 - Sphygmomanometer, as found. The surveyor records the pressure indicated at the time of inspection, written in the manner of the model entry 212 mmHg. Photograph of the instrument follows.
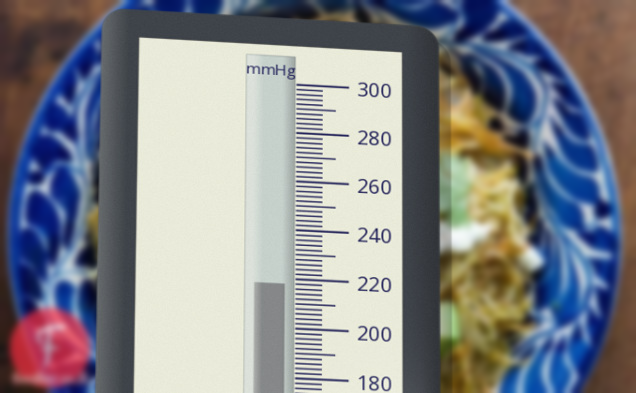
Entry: 218 mmHg
